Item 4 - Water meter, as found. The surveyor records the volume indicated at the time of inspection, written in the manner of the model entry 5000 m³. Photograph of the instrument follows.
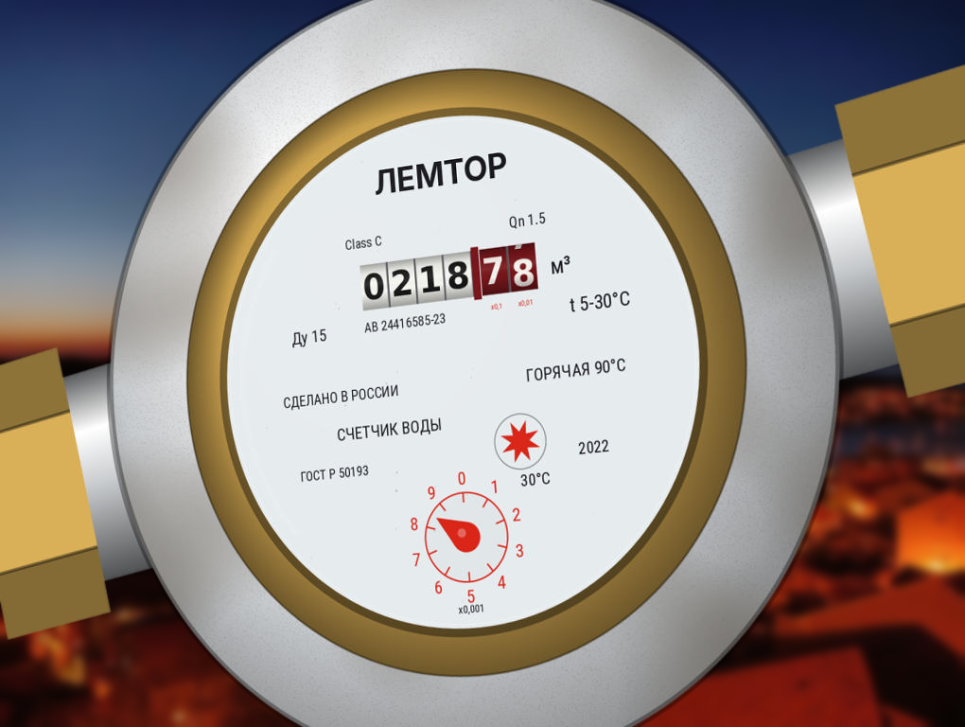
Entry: 218.778 m³
